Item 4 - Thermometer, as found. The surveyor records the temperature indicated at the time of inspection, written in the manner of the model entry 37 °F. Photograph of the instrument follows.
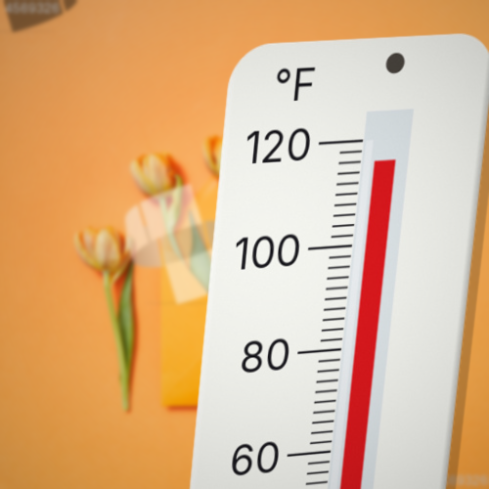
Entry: 116 °F
